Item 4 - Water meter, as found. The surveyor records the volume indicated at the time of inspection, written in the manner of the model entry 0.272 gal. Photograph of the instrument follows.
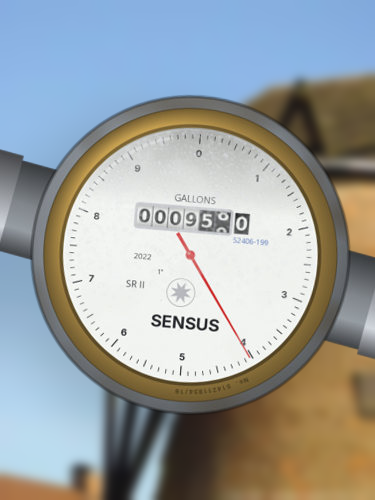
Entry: 9584.0 gal
